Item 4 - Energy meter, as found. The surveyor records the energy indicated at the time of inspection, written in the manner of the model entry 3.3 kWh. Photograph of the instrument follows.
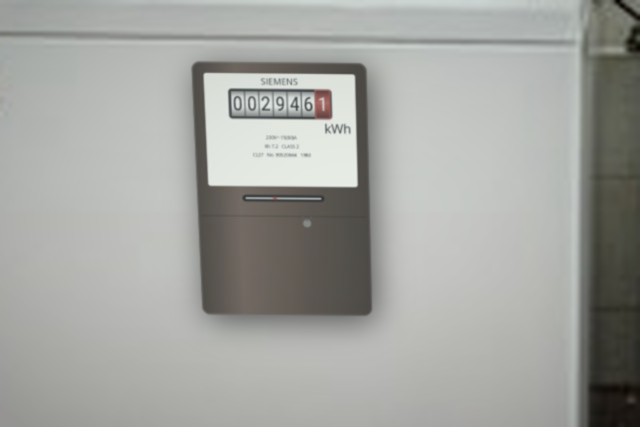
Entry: 2946.1 kWh
